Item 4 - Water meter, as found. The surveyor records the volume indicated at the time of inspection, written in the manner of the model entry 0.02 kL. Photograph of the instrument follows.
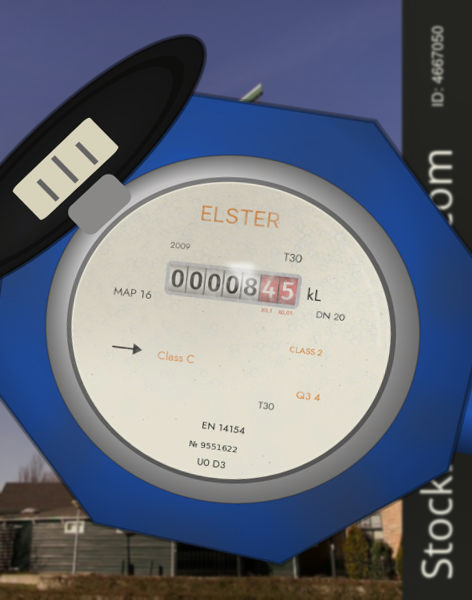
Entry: 8.45 kL
